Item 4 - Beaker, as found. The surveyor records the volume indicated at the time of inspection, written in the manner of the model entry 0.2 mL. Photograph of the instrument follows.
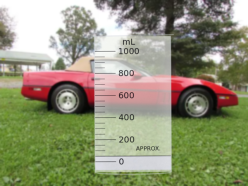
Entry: 50 mL
